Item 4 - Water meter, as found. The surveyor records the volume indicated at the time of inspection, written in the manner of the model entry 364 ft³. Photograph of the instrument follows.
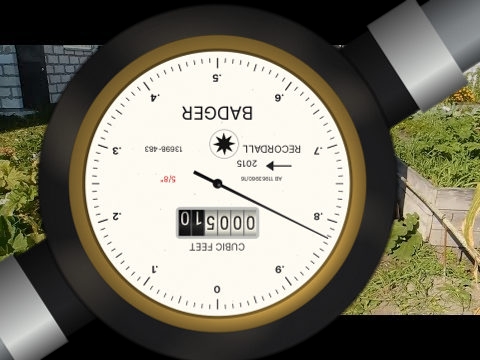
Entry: 509.82 ft³
